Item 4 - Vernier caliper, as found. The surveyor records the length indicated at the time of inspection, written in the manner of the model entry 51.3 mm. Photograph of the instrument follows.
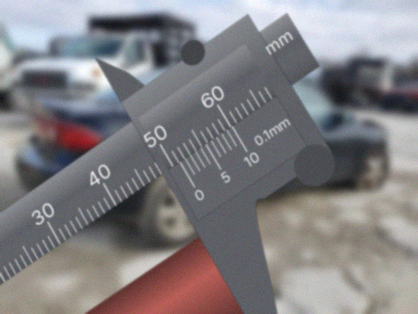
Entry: 51.2 mm
